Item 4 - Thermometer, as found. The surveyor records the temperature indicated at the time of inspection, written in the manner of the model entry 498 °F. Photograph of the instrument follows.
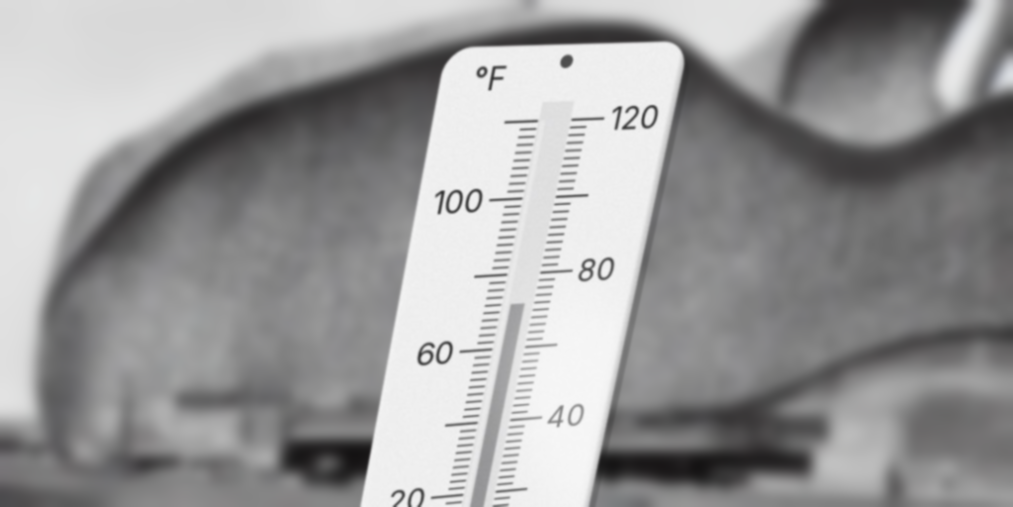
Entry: 72 °F
